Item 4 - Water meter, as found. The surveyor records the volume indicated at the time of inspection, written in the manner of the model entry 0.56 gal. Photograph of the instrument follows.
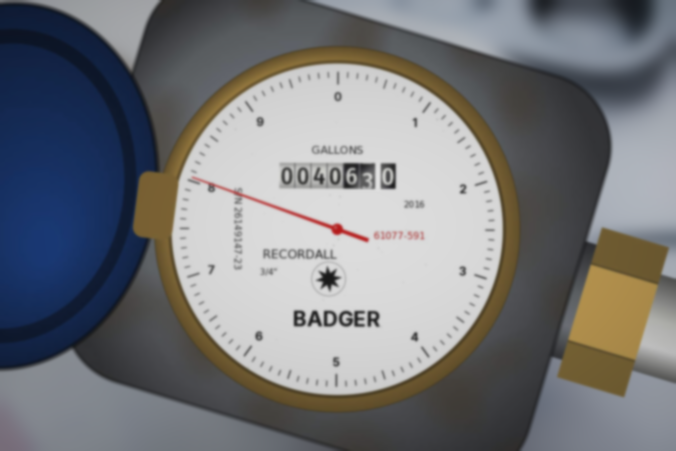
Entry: 40628.0 gal
